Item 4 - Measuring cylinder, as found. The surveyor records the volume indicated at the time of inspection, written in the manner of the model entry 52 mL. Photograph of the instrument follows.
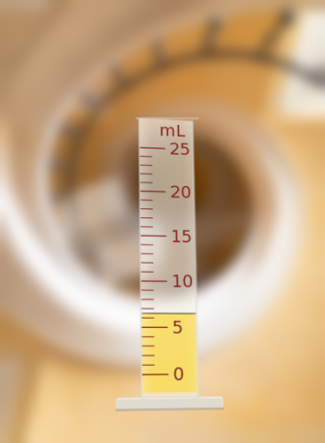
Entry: 6.5 mL
